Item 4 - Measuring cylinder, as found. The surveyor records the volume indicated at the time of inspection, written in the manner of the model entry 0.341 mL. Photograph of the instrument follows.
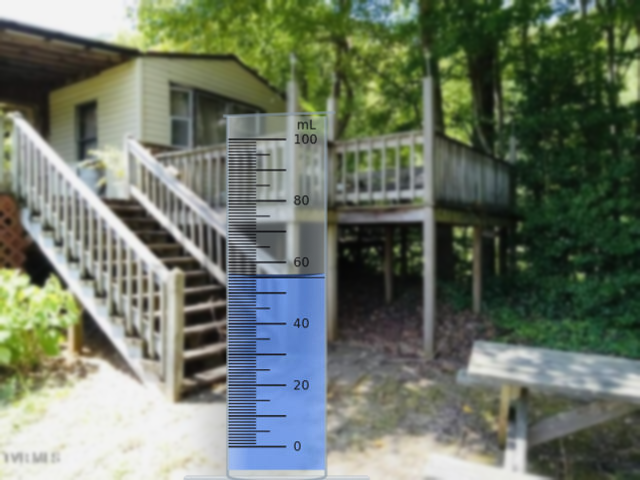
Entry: 55 mL
